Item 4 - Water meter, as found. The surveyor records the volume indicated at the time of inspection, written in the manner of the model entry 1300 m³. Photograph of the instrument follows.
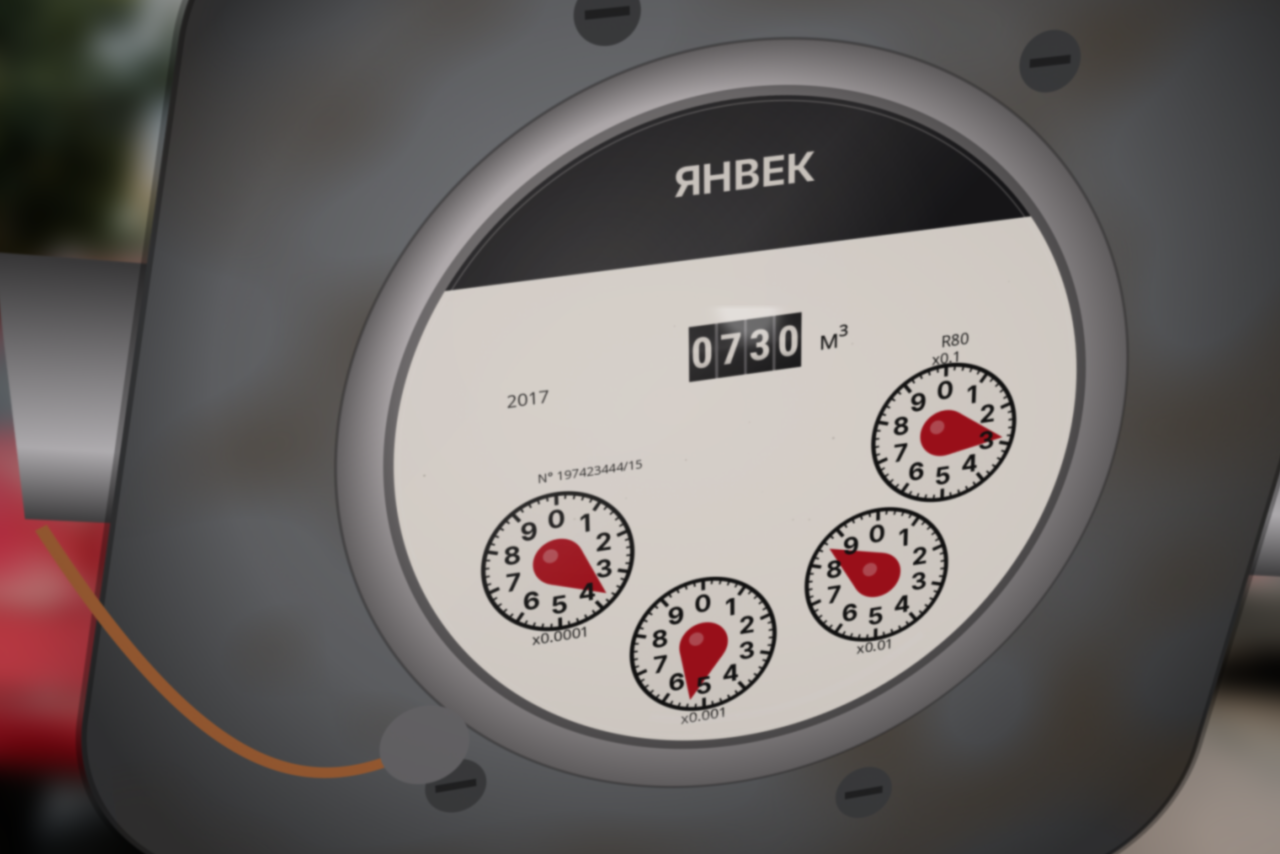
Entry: 730.2853 m³
